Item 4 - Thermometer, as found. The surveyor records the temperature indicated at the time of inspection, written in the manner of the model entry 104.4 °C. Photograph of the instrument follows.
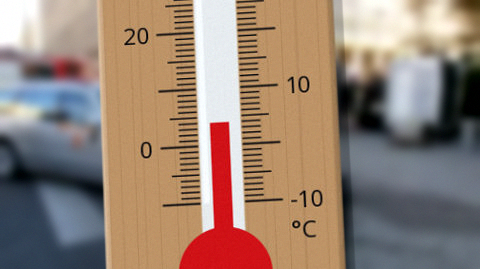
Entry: 4 °C
